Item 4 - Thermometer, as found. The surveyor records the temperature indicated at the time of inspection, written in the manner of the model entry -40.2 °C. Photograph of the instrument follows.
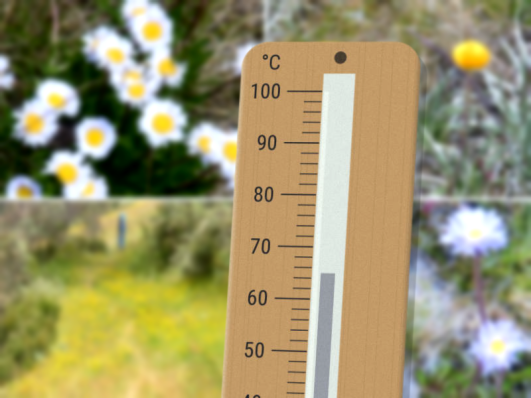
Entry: 65 °C
